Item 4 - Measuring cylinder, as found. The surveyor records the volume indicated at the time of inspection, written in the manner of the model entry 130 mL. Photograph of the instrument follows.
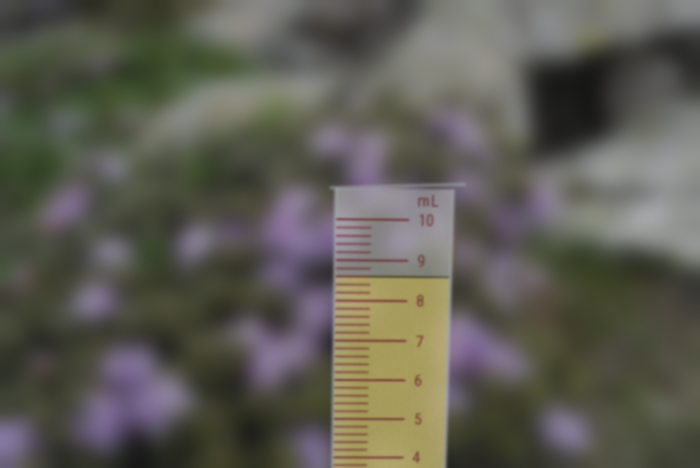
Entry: 8.6 mL
